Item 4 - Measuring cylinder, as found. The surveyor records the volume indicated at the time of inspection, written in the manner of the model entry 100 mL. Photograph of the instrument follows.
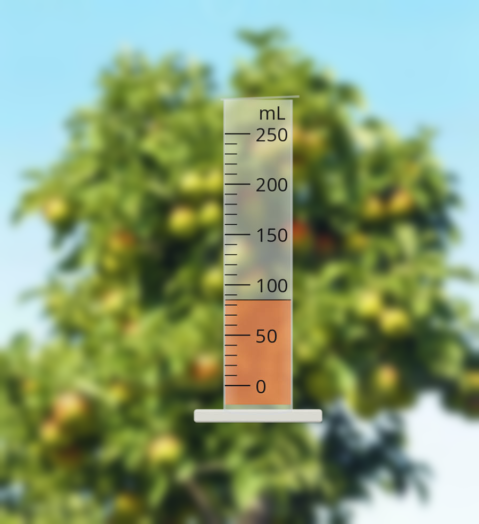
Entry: 85 mL
